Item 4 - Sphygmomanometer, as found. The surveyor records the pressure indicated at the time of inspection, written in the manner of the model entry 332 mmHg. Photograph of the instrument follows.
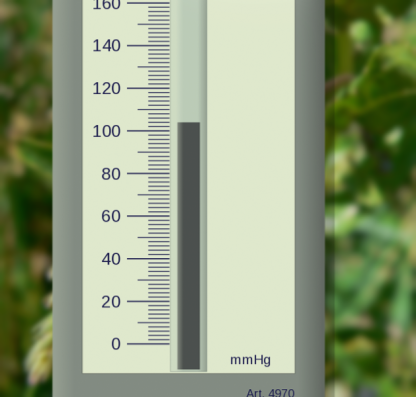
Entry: 104 mmHg
